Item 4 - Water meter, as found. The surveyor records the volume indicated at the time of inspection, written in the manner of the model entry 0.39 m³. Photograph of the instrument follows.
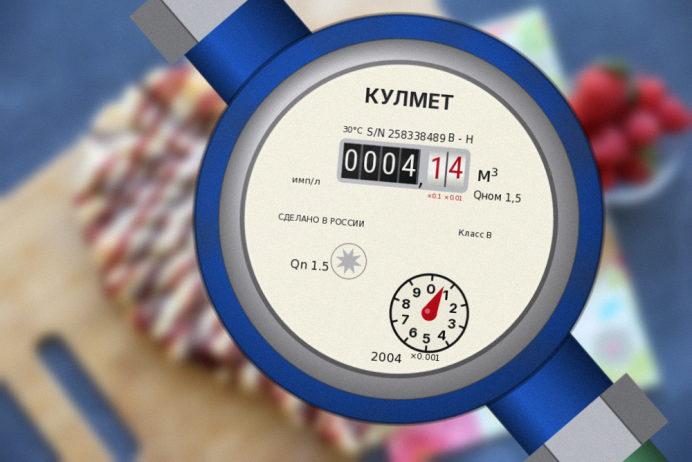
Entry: 4.140 m³
